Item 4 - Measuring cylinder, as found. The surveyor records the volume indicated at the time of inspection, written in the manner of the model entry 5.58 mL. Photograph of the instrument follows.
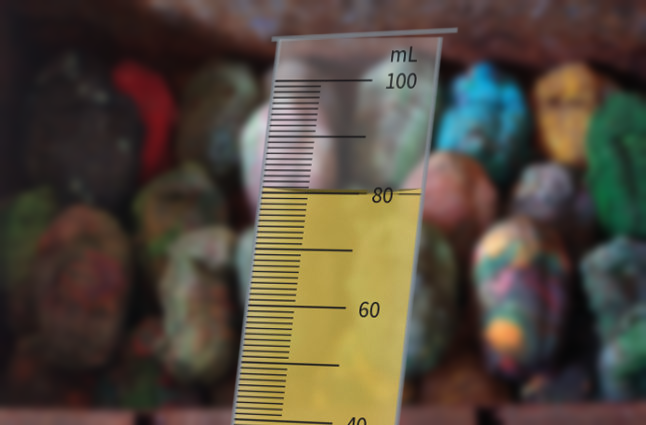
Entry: 80 mL
